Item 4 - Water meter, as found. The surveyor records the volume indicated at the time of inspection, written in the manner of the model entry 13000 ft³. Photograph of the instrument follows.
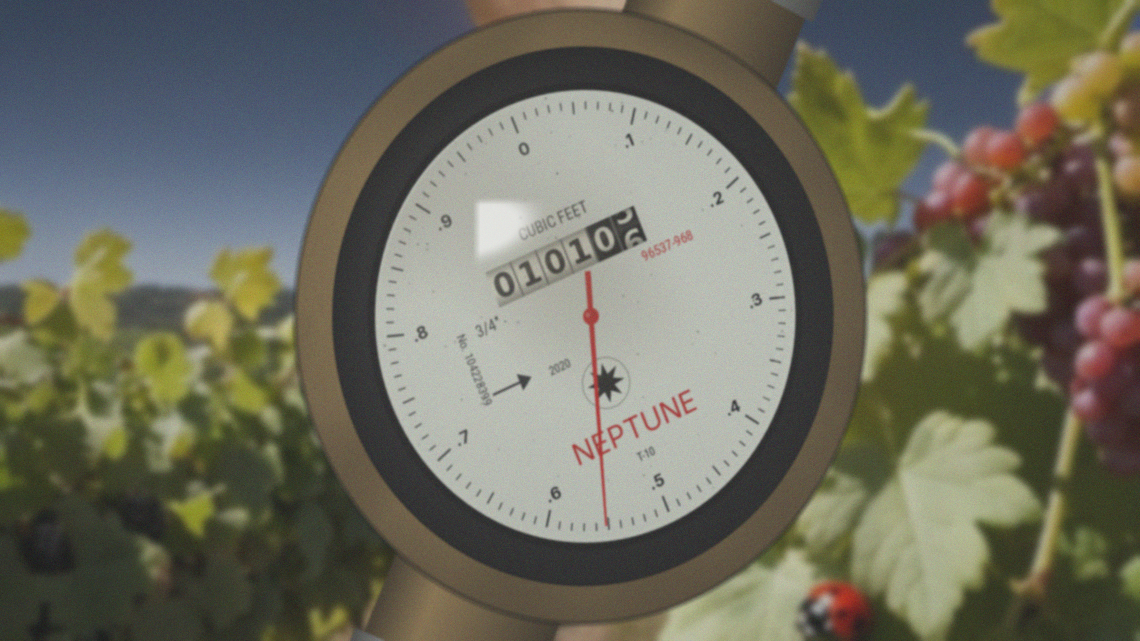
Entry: 10105.55 ft³
